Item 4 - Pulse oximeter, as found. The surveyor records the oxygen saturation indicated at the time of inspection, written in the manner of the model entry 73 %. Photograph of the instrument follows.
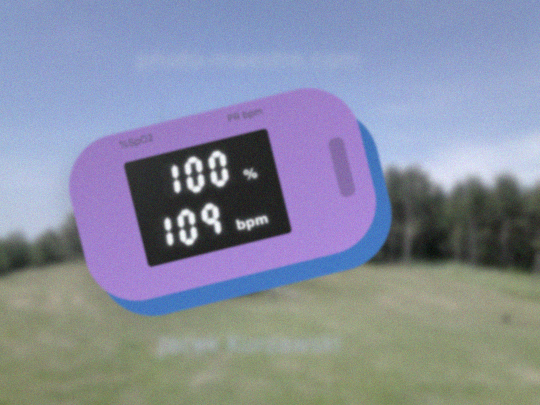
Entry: 100 %
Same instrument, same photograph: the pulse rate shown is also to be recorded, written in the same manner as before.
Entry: 109 bpm
